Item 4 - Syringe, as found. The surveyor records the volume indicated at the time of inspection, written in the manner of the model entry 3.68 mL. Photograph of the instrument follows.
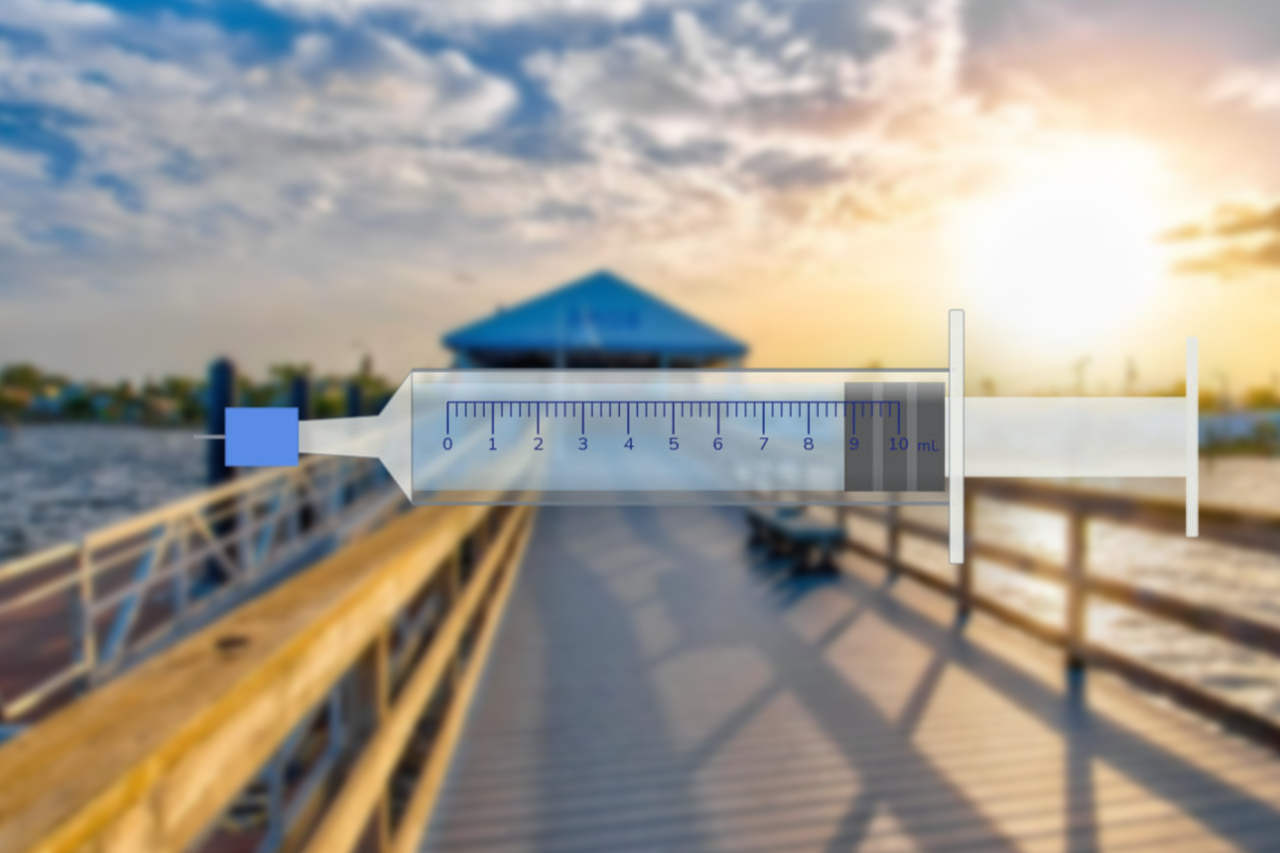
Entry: 8.8 mL
